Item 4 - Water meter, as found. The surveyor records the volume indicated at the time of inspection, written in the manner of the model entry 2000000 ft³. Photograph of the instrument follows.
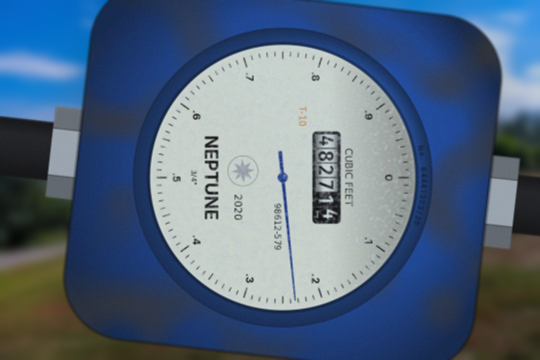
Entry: 482714.23 ft³
